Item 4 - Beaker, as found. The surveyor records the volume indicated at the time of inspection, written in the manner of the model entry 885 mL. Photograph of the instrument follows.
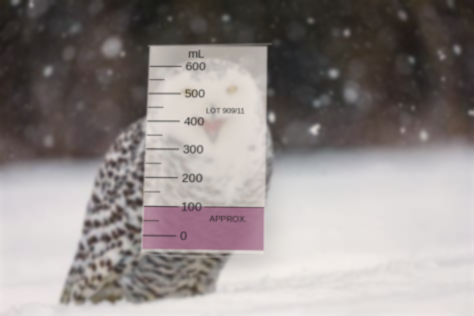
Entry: 100 mL
